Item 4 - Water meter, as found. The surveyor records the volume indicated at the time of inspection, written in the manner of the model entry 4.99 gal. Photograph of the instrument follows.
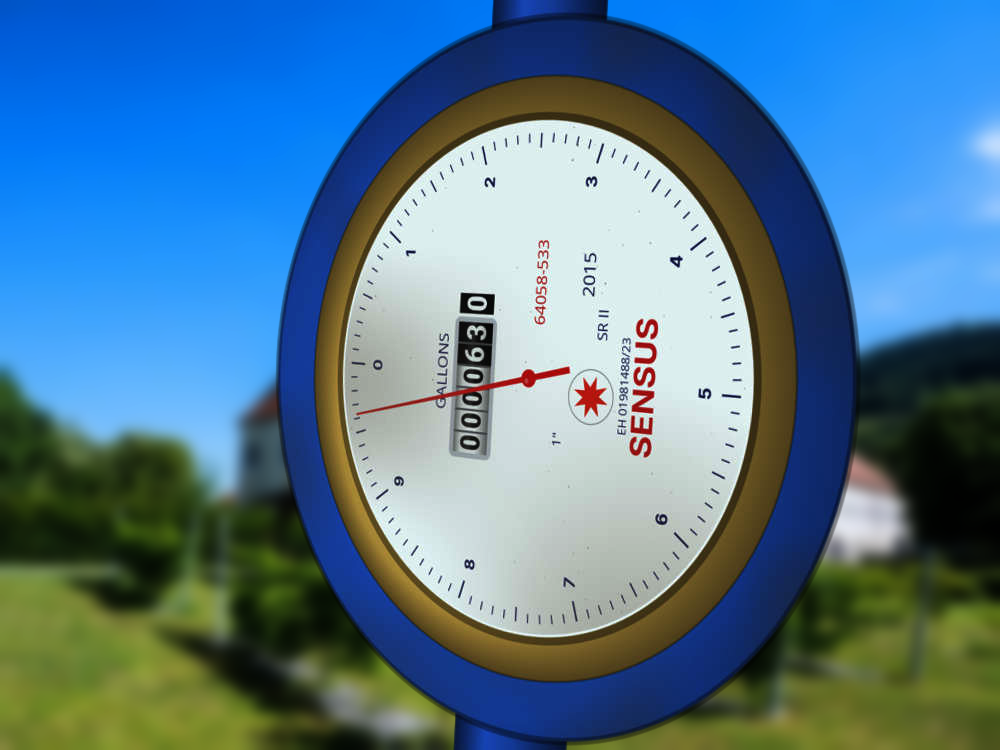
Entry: 629.6 gal
